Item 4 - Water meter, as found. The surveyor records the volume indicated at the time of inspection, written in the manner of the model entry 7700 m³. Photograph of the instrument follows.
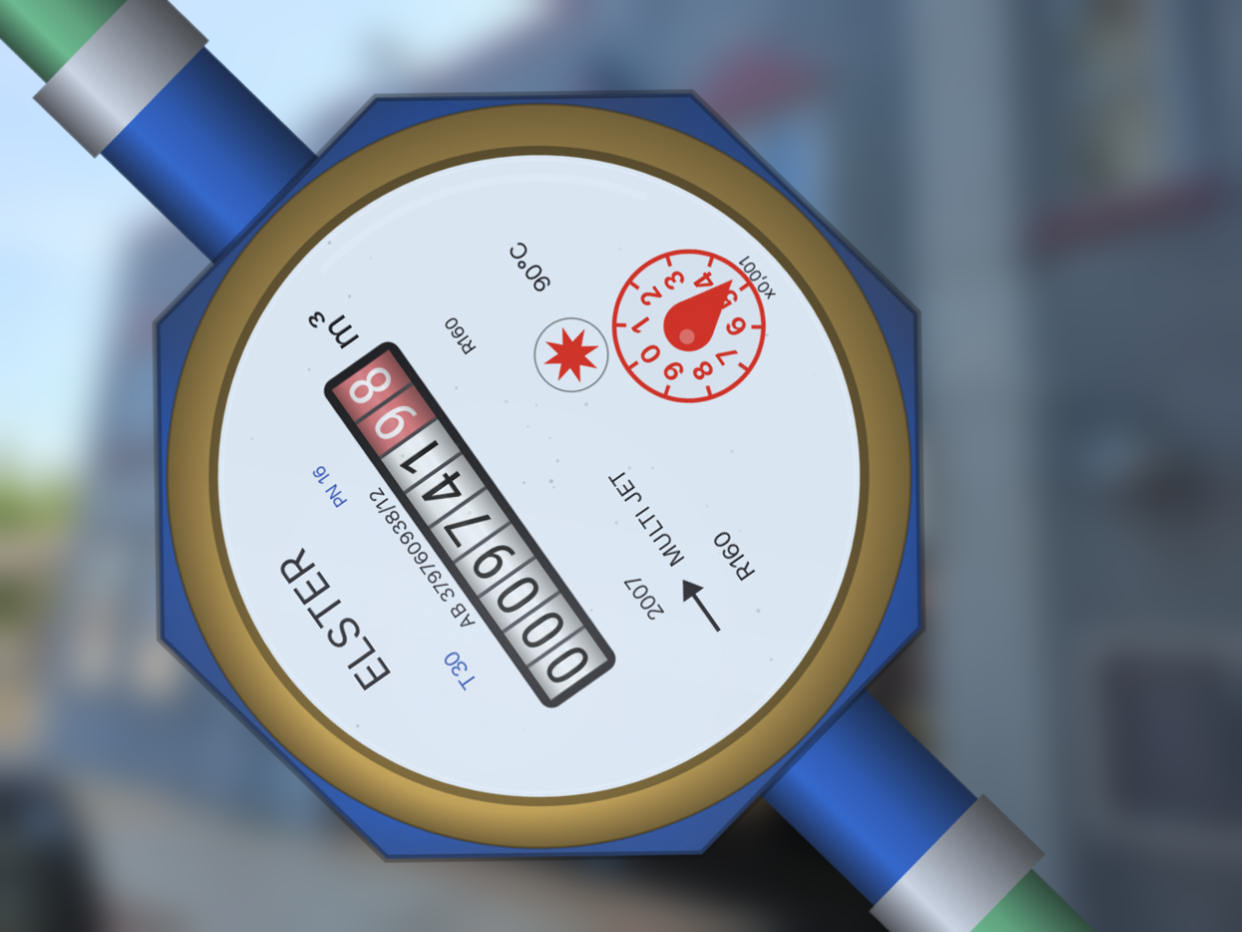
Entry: 9741.984 m³
